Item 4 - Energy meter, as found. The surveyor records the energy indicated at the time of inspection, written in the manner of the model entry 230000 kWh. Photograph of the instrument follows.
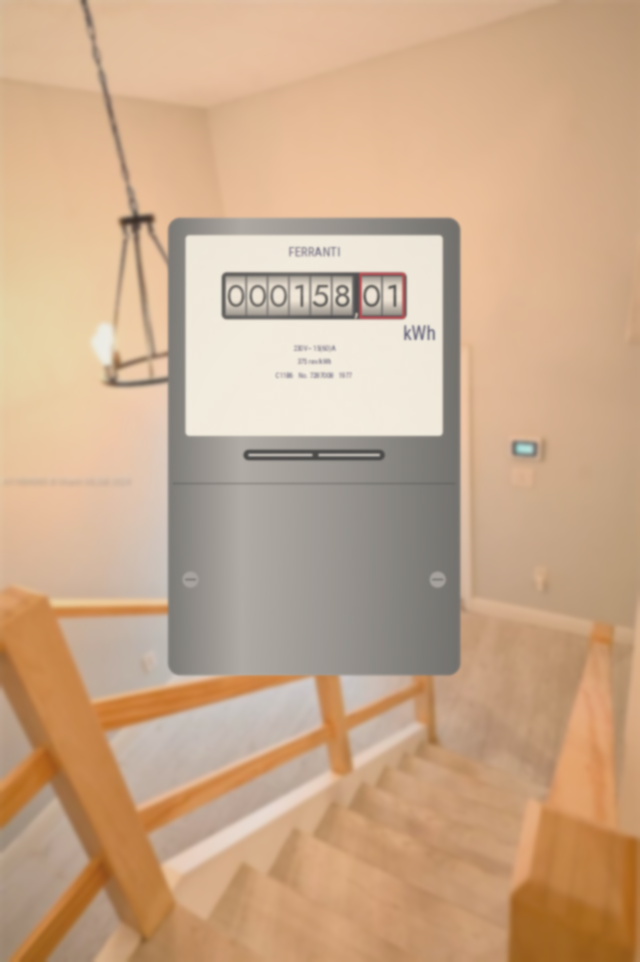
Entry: 158.01 kWh
